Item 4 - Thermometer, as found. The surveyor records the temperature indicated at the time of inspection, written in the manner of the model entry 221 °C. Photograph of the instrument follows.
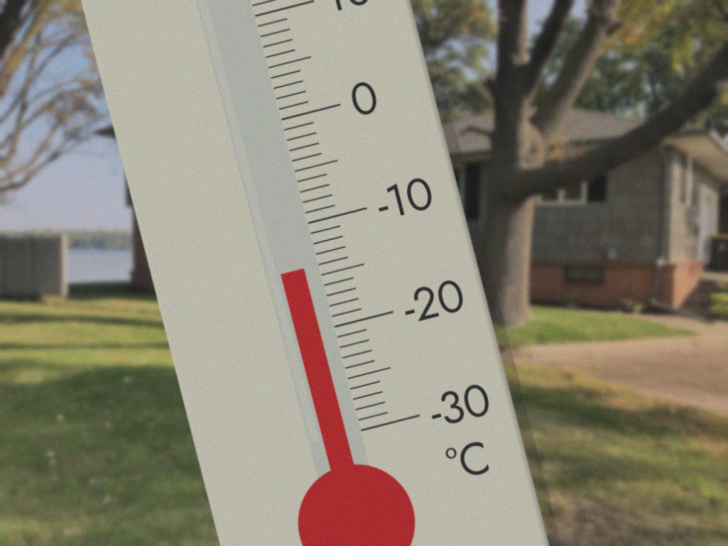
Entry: -14 °C
